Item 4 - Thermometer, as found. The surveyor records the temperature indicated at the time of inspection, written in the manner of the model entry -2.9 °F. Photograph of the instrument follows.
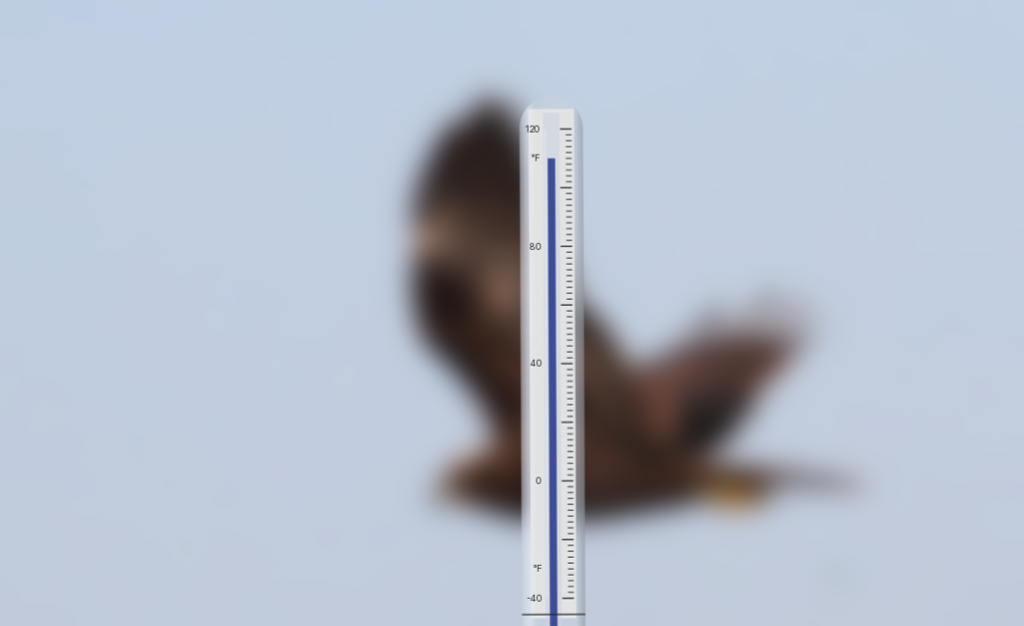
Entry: 110 °F
